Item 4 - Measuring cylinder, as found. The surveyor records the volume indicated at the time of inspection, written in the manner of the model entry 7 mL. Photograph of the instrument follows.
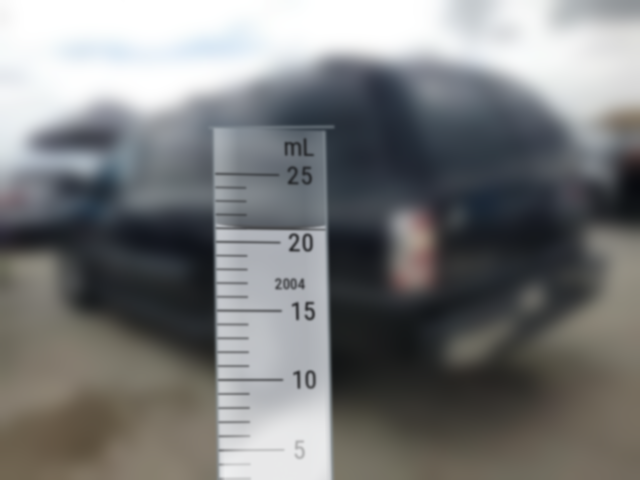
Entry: 21 mL
